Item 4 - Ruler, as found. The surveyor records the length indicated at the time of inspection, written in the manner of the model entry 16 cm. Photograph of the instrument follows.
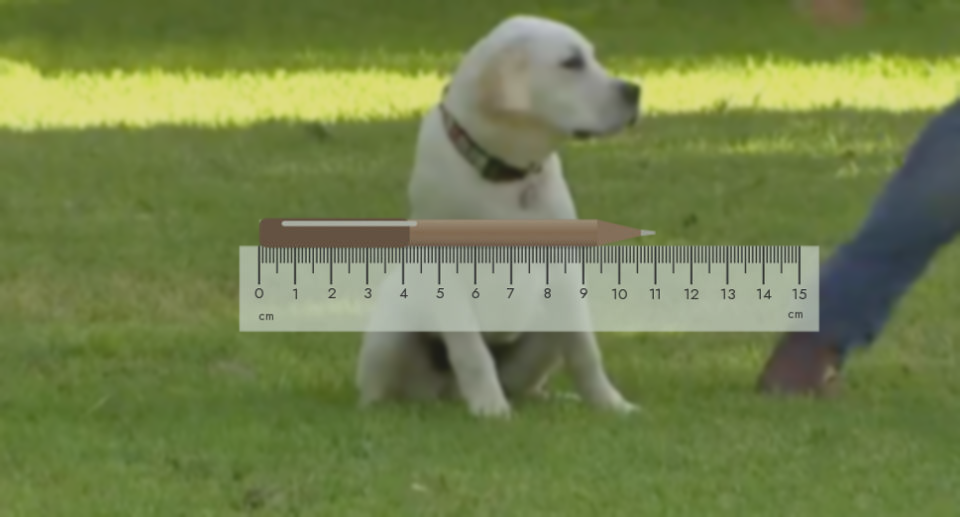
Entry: 11 cm
